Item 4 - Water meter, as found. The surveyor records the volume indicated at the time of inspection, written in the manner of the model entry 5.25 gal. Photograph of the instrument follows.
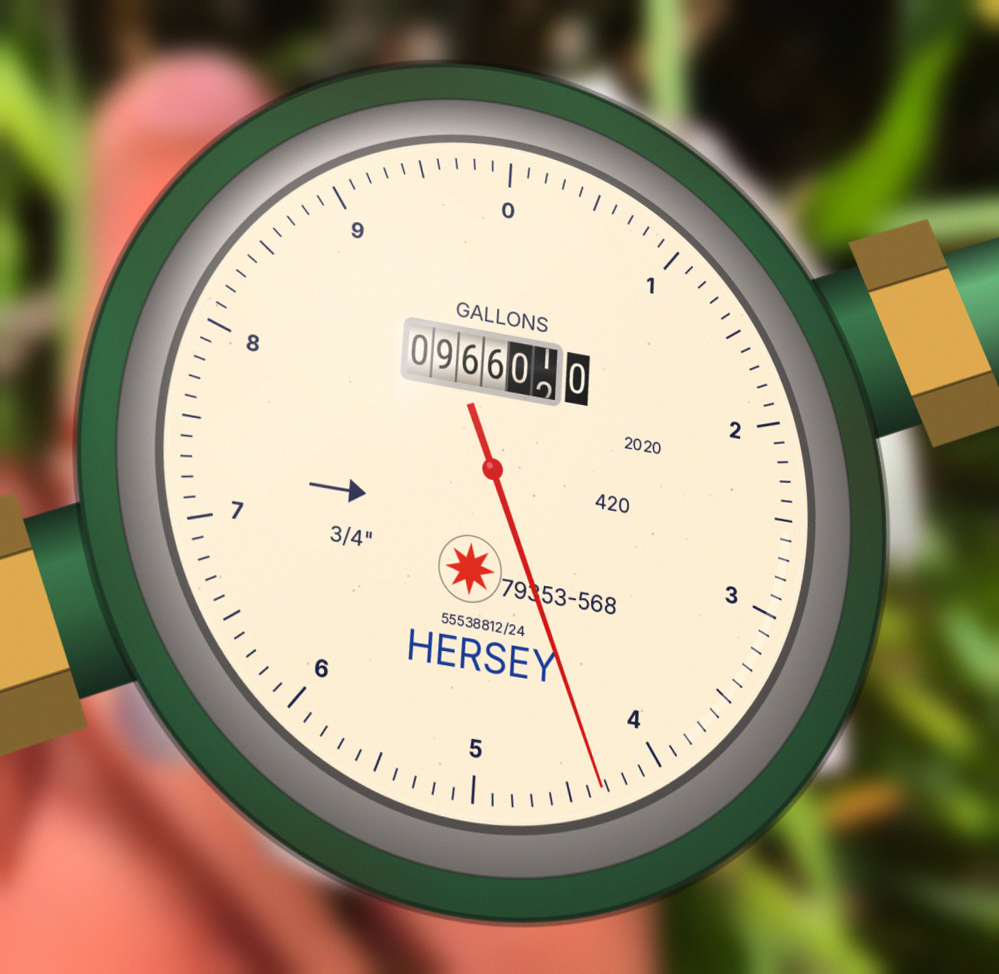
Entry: 966014.3 gal
